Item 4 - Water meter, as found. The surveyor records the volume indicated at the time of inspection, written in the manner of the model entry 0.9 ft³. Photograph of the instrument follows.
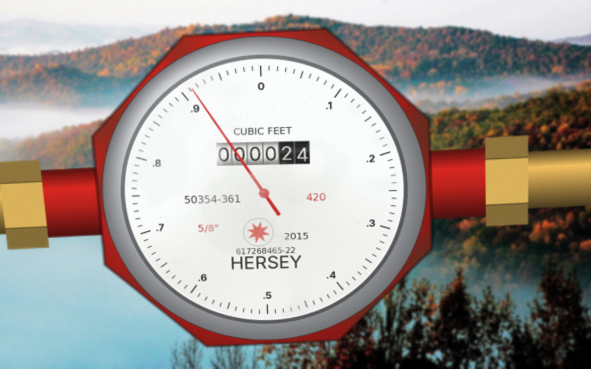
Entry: 23.91 ft³
